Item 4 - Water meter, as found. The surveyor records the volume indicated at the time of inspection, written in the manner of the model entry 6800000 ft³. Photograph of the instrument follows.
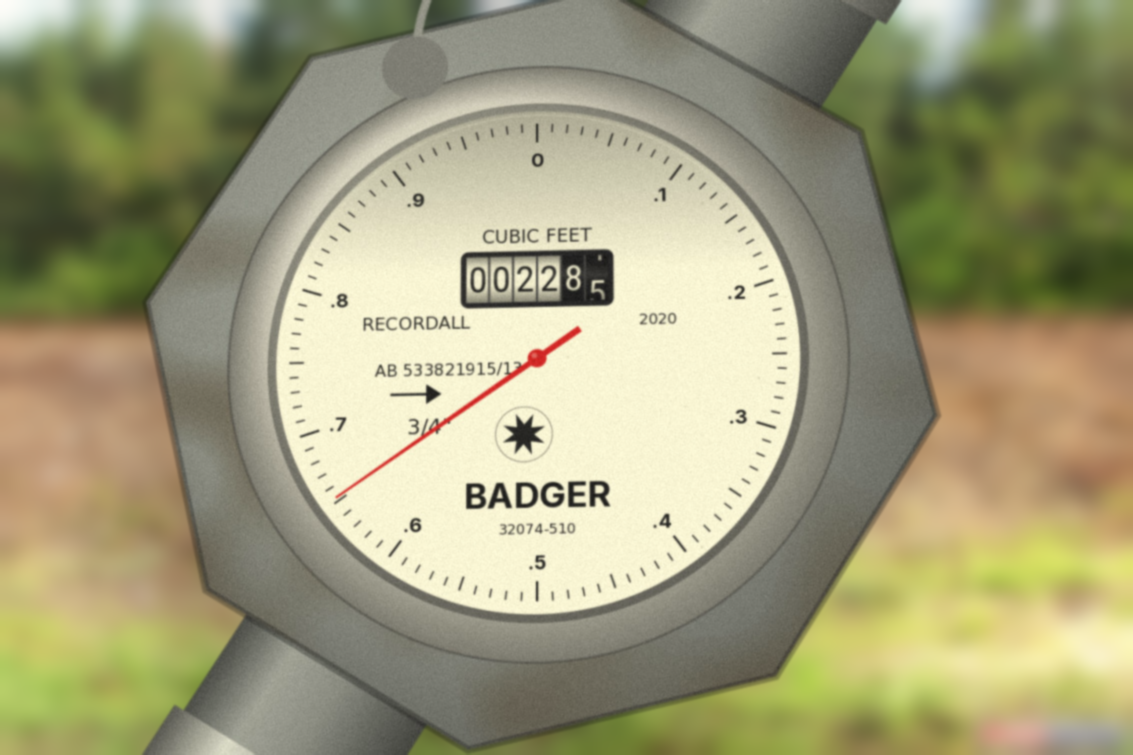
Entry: 2284.65 ft³
